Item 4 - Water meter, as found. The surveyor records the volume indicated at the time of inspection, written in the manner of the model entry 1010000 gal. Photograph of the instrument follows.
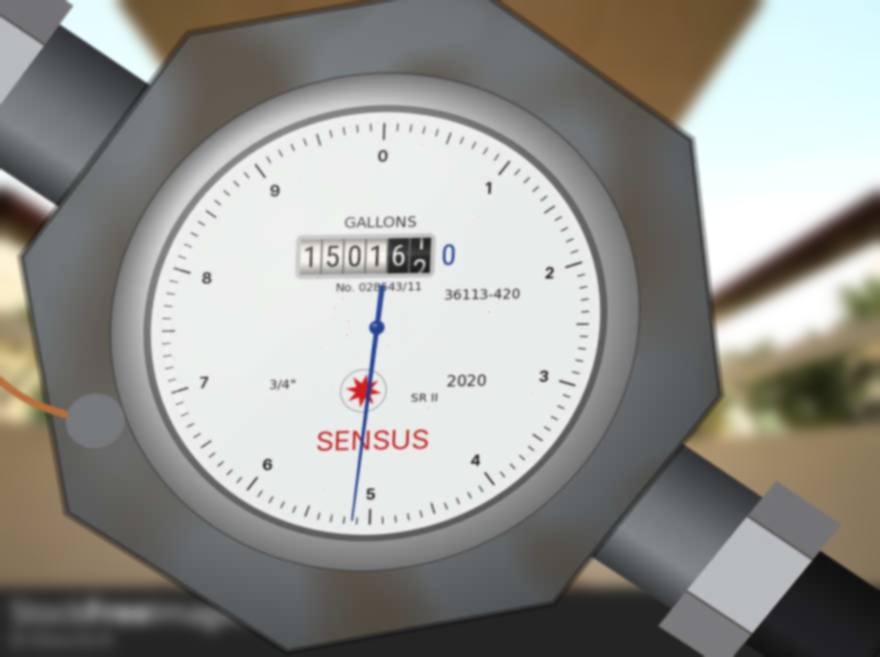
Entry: 1501615.1 gal
